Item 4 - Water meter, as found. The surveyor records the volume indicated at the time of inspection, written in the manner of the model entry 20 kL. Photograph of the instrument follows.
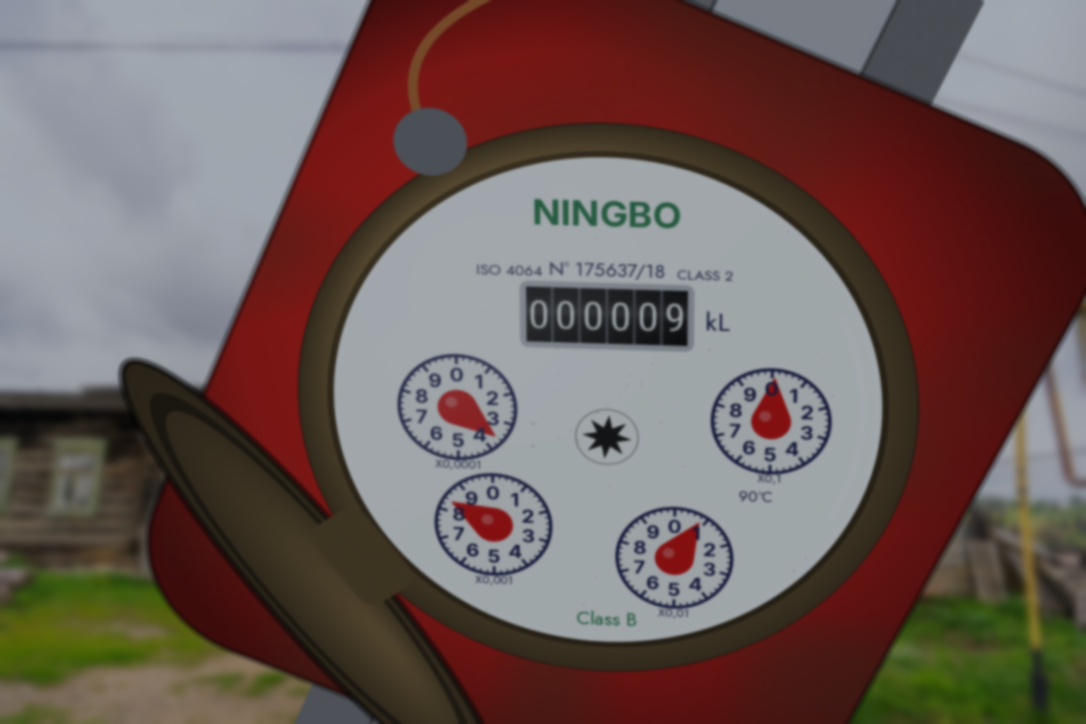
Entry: 9.0083 kL
